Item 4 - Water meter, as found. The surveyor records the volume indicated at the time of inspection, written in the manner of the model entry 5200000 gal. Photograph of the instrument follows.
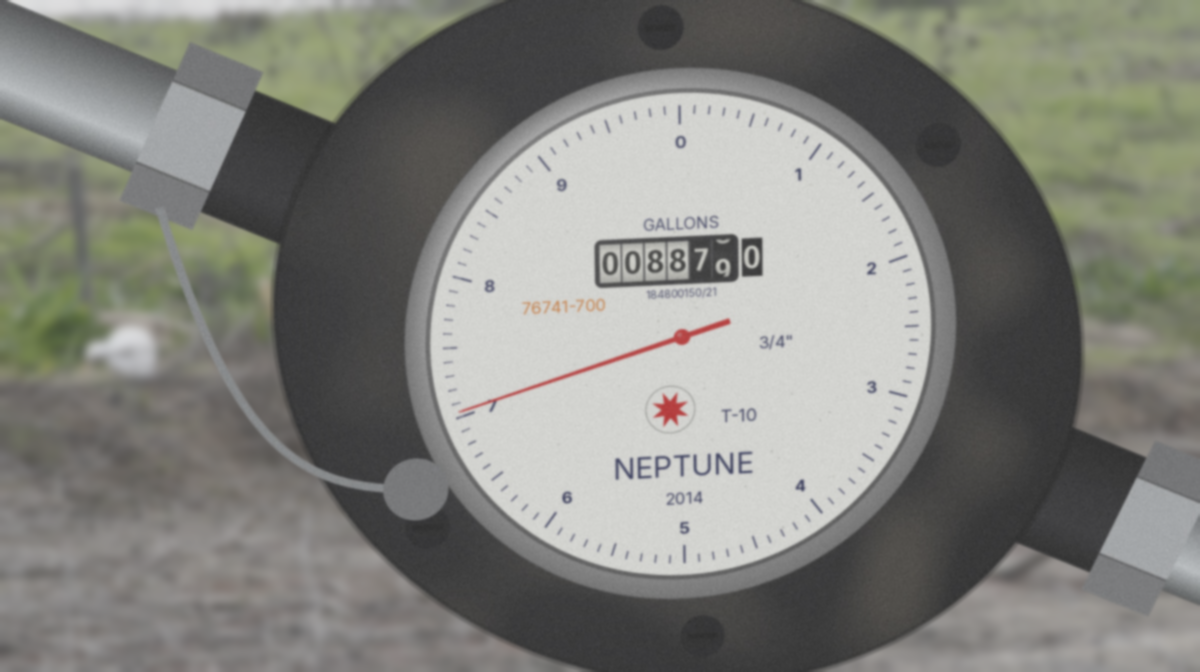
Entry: 88787.0 gal
